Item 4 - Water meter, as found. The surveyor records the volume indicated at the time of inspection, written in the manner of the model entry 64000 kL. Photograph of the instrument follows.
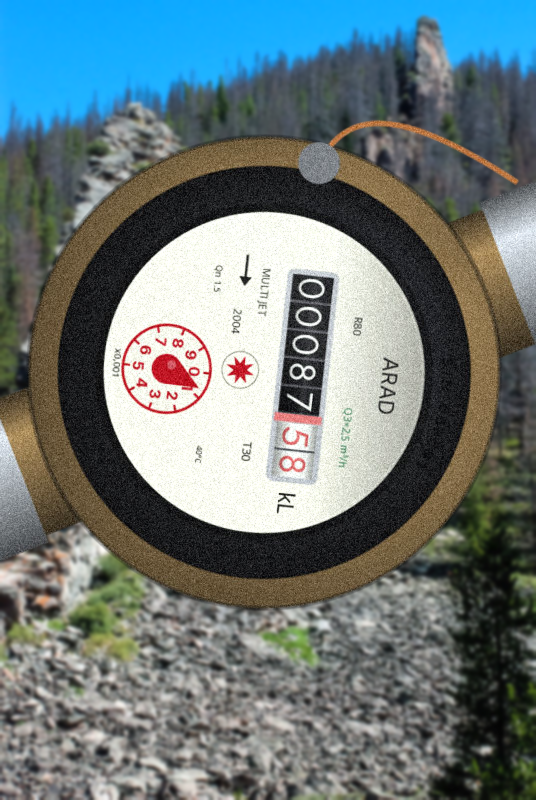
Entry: 87.580 kL
